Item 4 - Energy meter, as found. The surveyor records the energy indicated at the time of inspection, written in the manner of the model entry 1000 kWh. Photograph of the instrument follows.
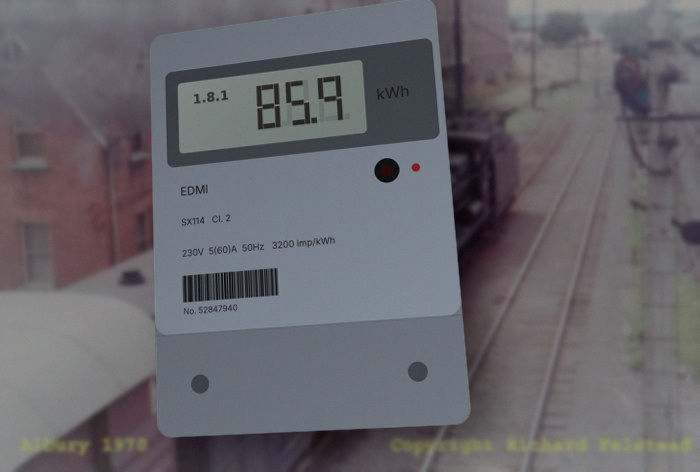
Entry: 85.9 kWh
